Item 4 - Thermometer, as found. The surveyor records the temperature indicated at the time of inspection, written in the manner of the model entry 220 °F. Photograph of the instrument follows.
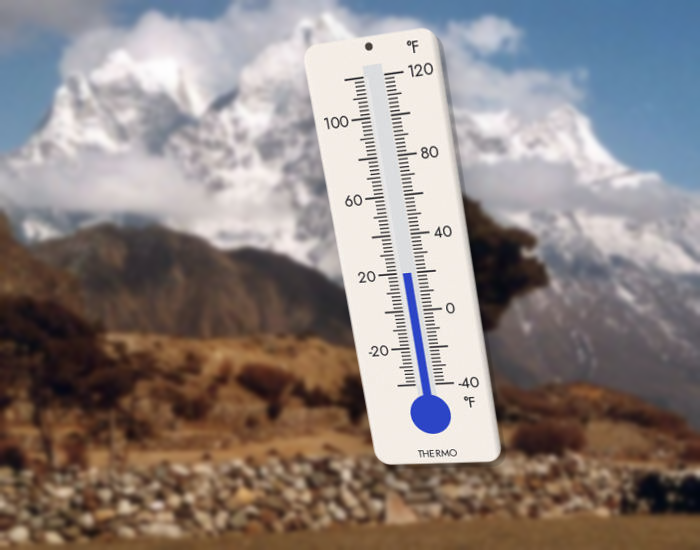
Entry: 20 °F
